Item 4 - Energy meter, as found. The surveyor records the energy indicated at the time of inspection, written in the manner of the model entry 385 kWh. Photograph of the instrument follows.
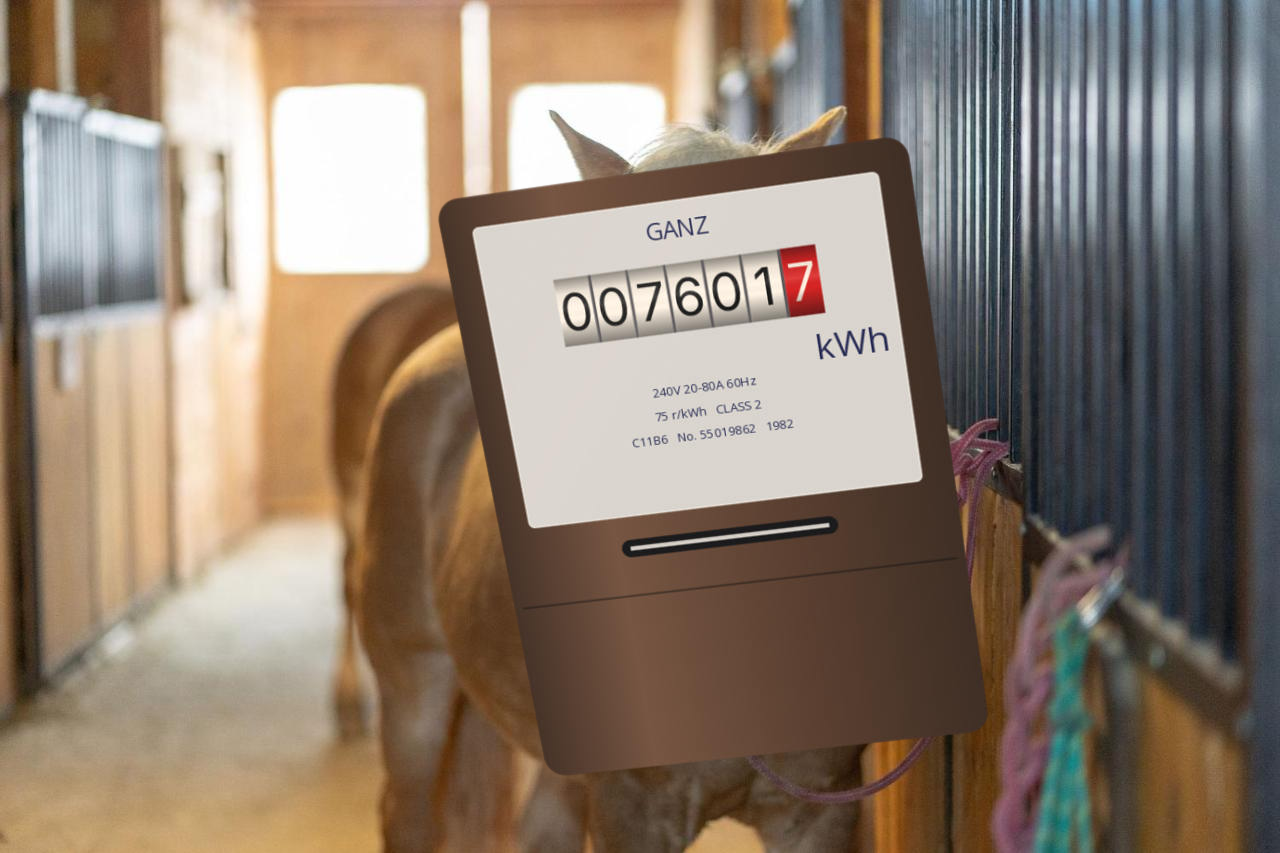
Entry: 7601.7 kWh
